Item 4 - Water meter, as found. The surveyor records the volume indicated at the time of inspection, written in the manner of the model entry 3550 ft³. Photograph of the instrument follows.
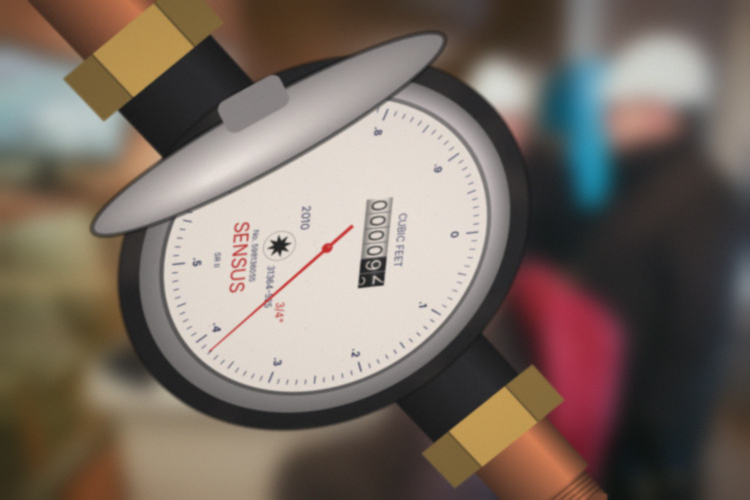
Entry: 92.38 ft³
